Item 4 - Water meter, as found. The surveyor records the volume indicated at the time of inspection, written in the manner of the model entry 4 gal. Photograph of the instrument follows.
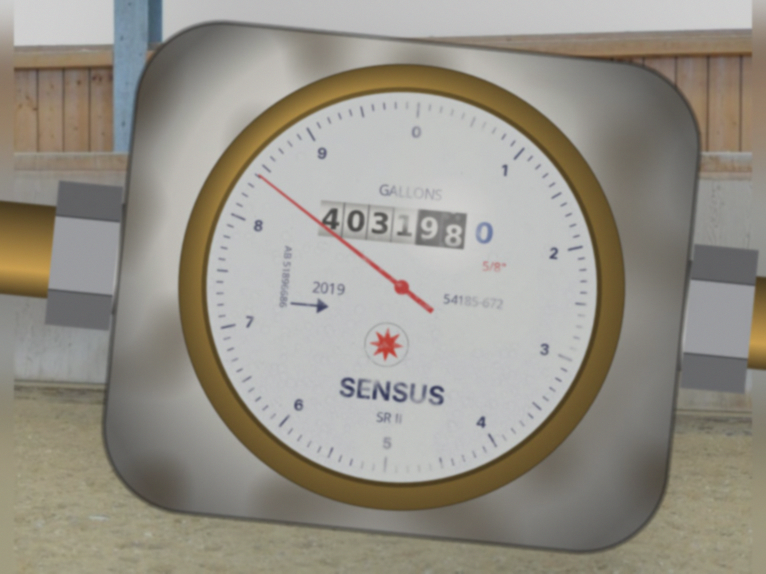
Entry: 4031978.4 gal
